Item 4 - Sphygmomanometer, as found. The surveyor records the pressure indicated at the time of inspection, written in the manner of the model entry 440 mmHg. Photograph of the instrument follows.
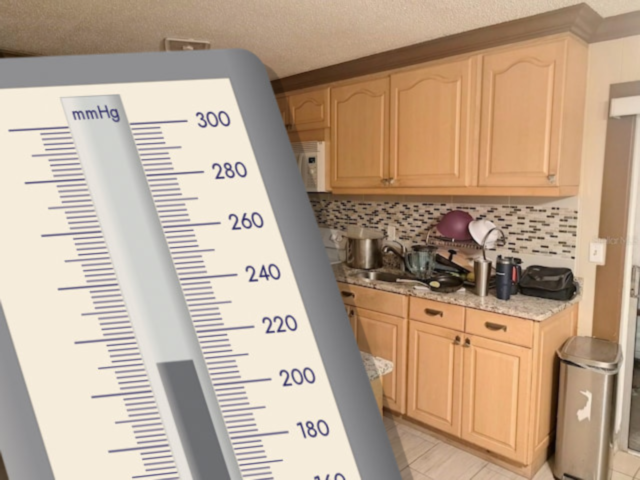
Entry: 210 mmHg
